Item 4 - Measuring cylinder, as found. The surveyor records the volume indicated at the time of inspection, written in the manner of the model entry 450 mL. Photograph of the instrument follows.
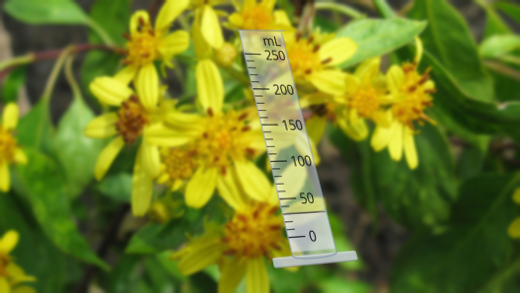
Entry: 30 mL
